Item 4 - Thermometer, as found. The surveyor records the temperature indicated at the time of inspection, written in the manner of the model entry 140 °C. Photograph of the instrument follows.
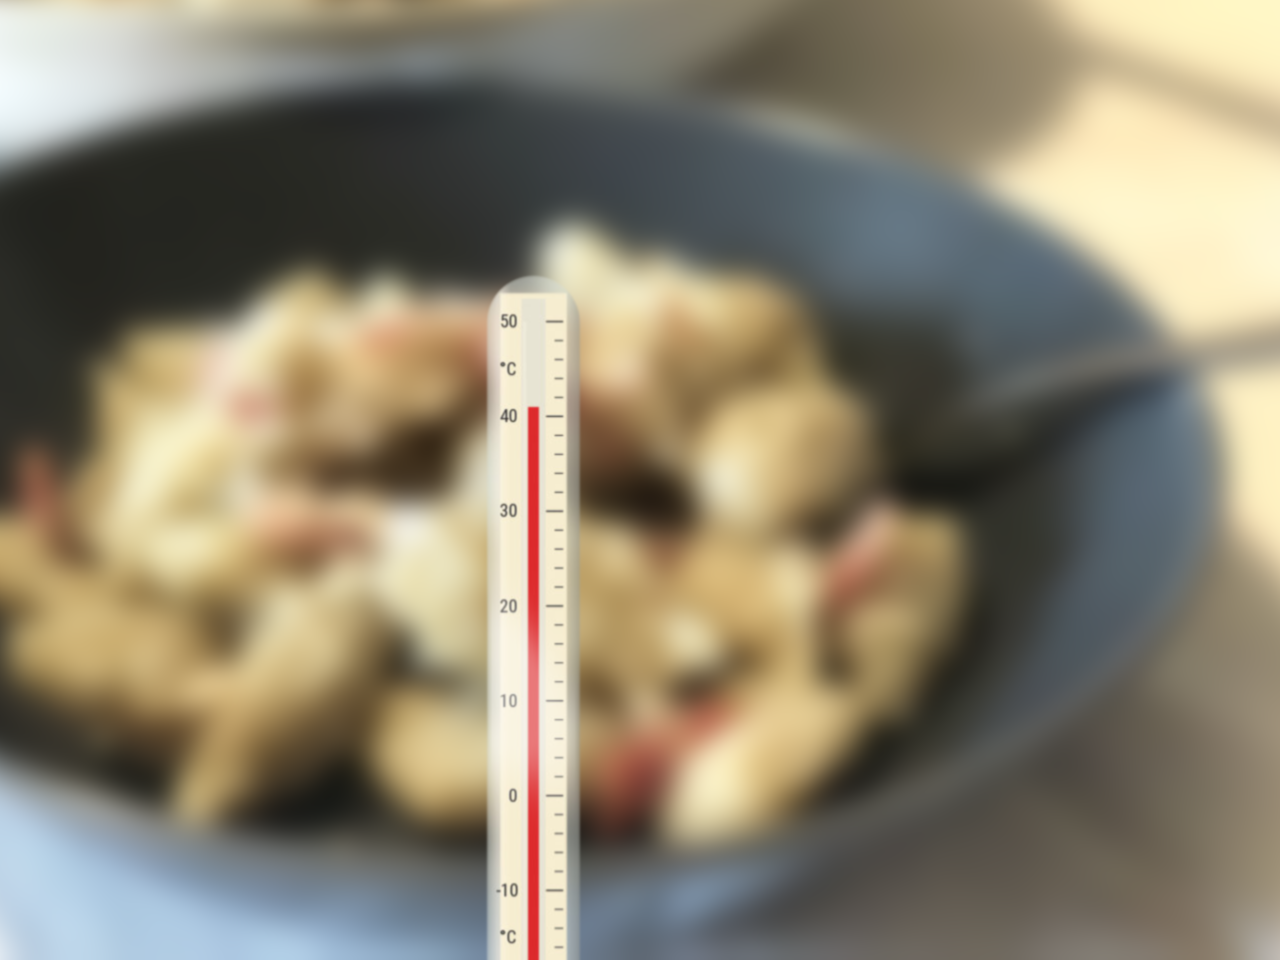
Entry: 41 °C
